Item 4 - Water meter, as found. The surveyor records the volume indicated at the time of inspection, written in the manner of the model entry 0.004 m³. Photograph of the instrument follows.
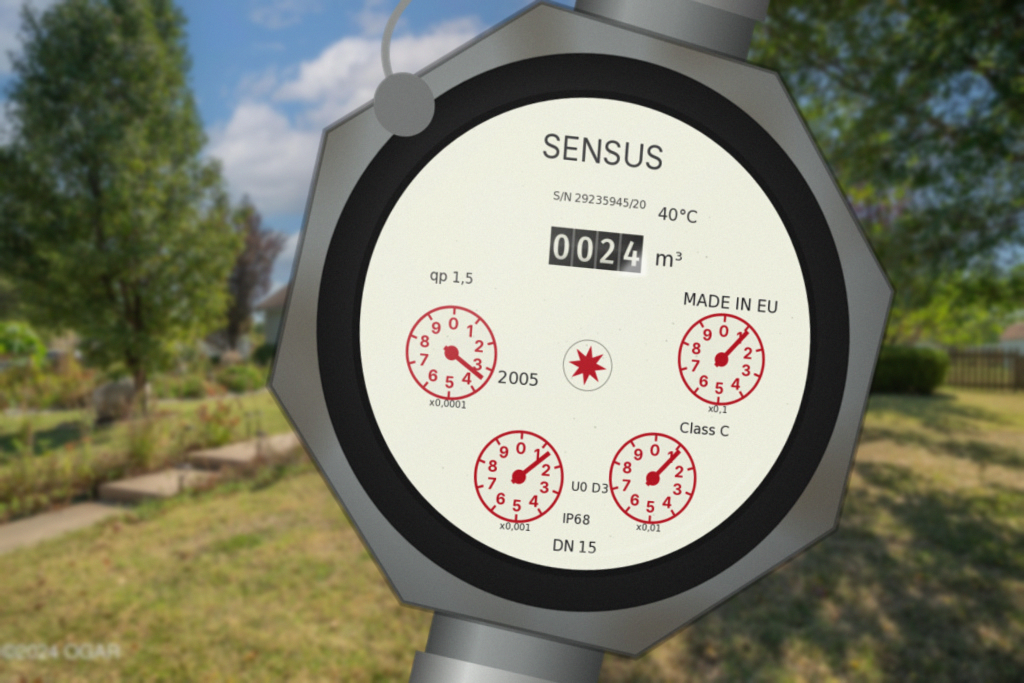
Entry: 24.1113 m³
